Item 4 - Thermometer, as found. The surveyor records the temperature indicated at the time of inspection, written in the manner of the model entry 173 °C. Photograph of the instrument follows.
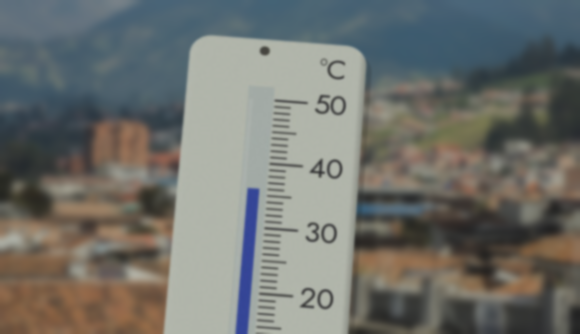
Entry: 36 °C
